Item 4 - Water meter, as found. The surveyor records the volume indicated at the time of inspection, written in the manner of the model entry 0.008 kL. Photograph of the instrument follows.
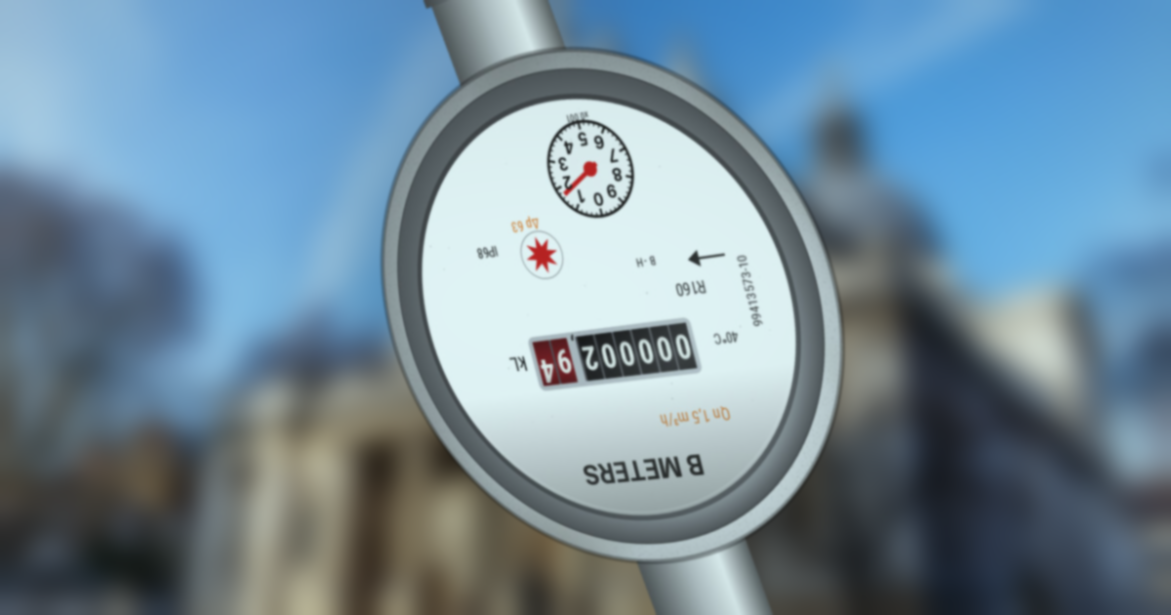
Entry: 2.941 kL
